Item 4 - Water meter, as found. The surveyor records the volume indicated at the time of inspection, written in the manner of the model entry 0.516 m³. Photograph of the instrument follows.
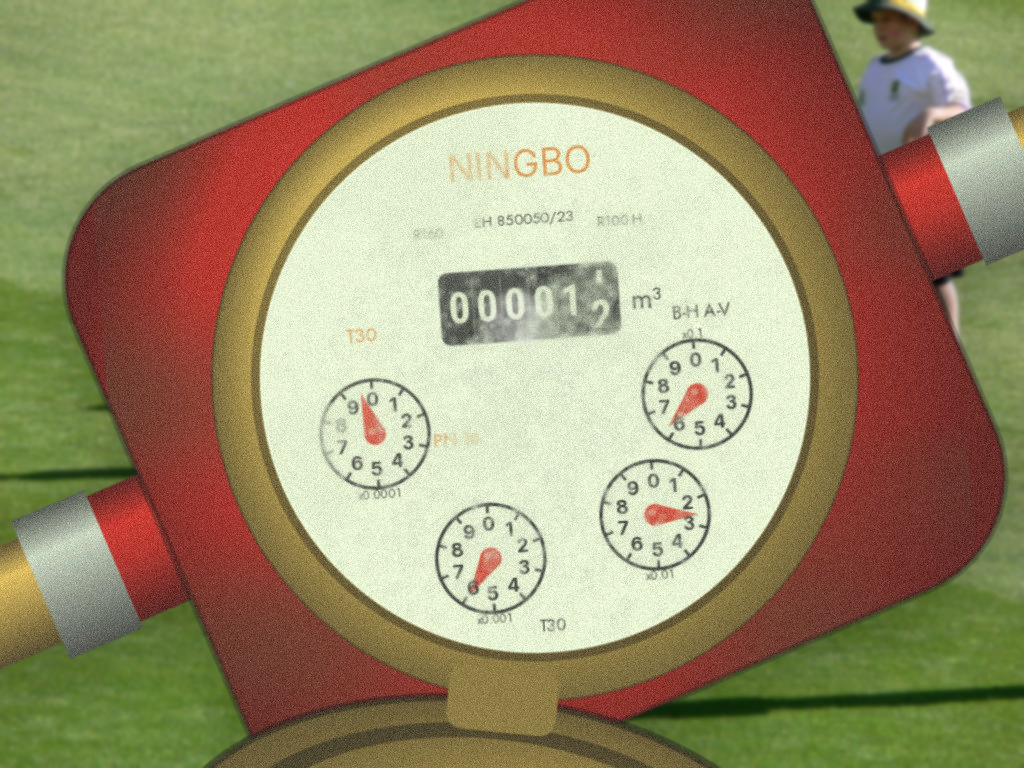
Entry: 11.6259 m³
